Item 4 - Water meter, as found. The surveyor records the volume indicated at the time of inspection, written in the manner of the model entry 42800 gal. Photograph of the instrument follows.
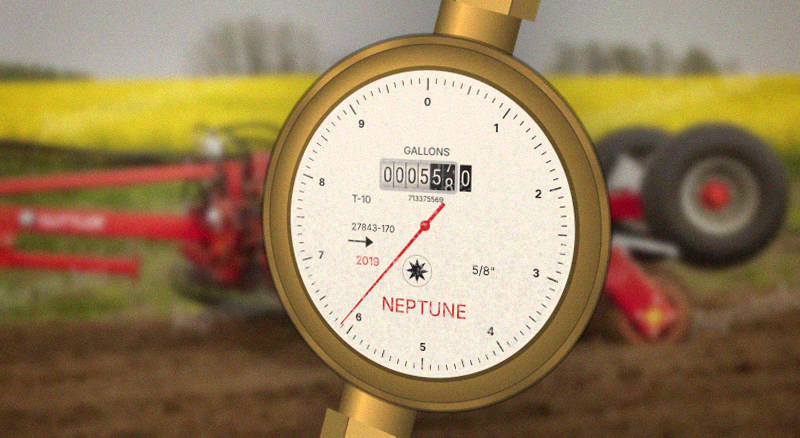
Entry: 5576.1 gal
